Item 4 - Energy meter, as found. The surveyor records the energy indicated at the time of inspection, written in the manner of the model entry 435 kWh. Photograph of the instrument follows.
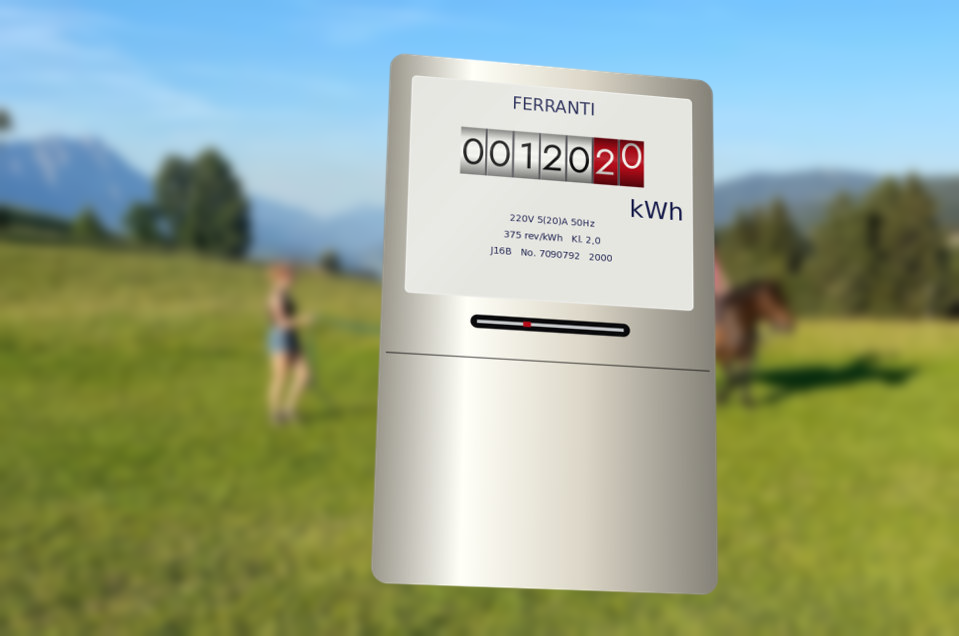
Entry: 120.20 kWh
